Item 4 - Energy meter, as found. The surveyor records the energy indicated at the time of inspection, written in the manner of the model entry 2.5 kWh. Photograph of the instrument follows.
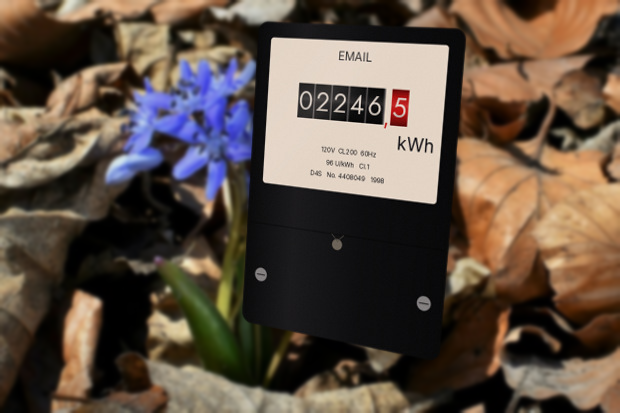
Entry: 2246.5 kWh
